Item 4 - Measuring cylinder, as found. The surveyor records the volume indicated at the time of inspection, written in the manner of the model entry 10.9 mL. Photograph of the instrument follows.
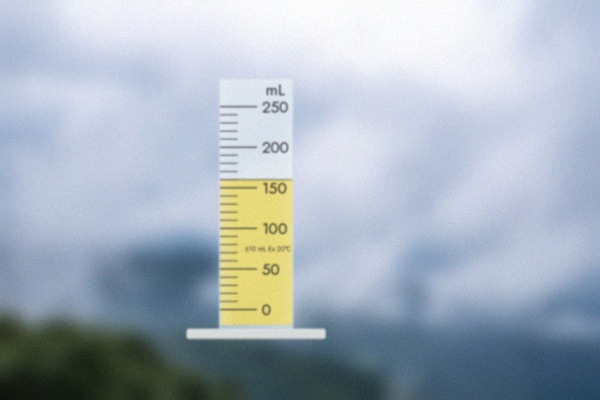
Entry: 160 mL
